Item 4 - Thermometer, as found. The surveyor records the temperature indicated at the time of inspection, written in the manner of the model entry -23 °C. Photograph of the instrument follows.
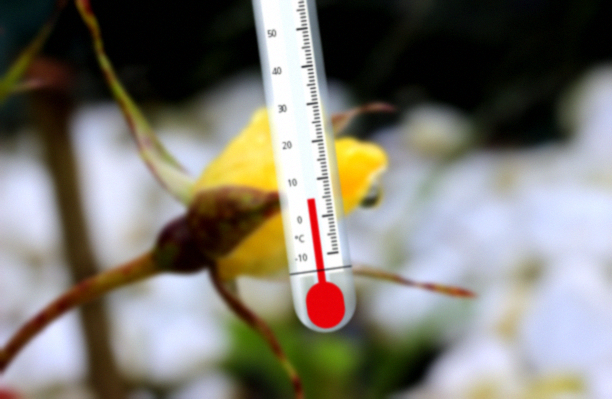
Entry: 5 °C
